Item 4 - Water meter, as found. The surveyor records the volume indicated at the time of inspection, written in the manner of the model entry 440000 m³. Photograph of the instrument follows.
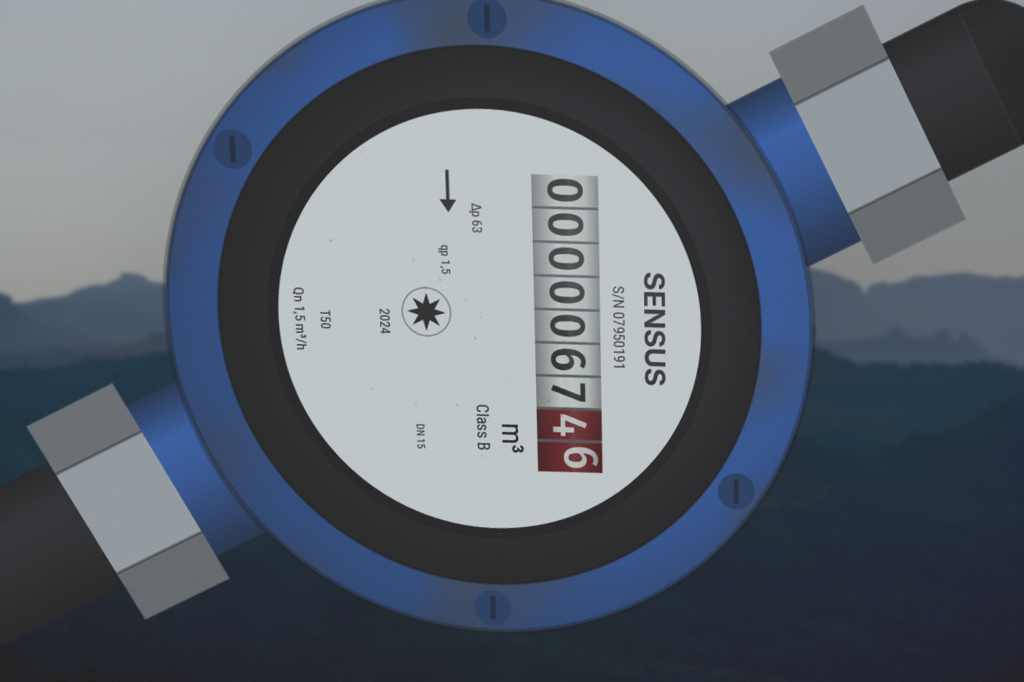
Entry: 67.46 m³
